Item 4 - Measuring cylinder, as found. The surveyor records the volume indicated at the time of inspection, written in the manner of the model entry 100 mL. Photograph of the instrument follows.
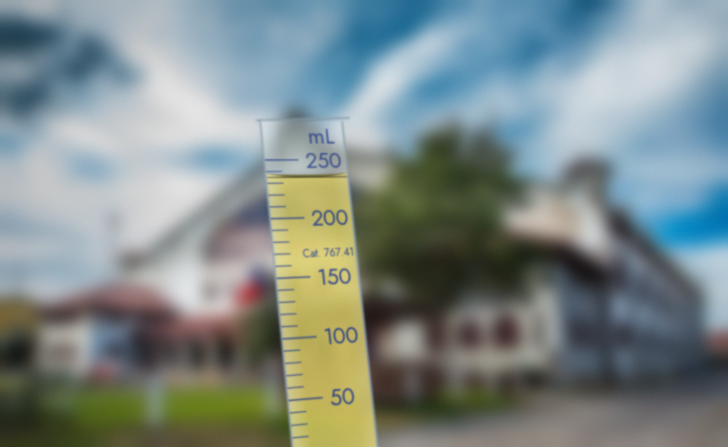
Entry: 235 mL
